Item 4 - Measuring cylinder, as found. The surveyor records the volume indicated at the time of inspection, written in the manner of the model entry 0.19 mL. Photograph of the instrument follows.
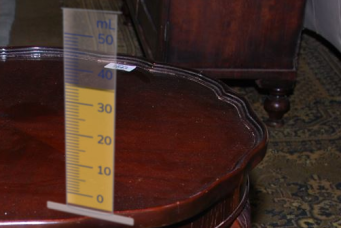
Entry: 35 mL
